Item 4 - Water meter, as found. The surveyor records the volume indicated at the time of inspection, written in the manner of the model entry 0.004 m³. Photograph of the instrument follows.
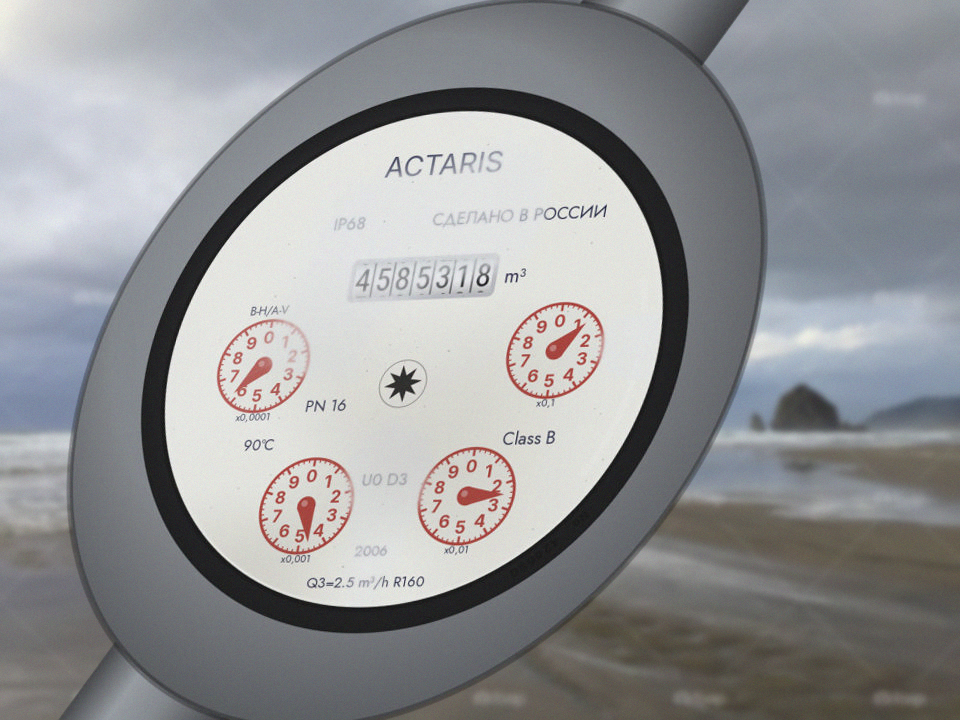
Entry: 4585318.1246 m³
